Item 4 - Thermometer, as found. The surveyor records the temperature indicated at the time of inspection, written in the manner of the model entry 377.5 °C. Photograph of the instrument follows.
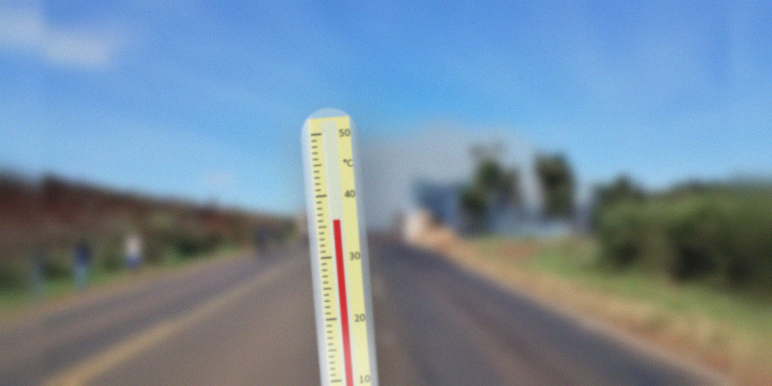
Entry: 36 °C
